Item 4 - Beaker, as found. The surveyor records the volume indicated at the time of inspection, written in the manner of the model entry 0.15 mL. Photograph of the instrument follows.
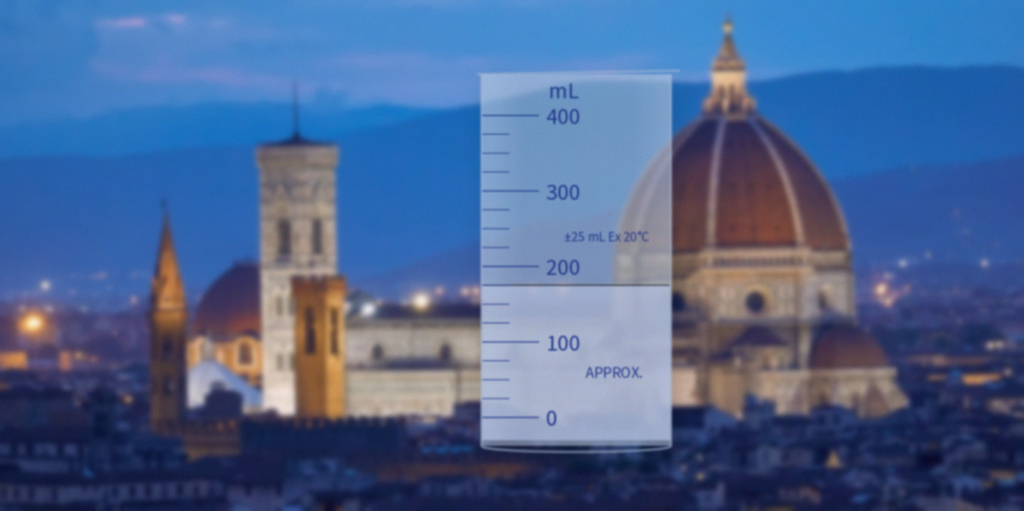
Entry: 175 mL
